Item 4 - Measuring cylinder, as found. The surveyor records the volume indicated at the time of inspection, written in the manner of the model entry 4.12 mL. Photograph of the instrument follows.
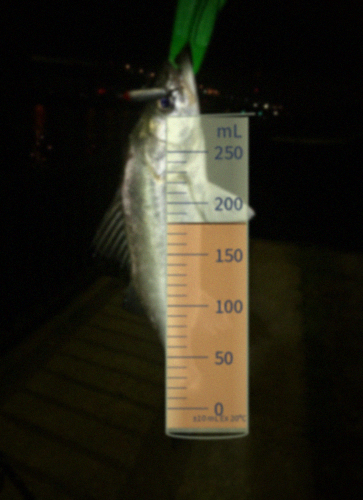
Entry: 180 mL
